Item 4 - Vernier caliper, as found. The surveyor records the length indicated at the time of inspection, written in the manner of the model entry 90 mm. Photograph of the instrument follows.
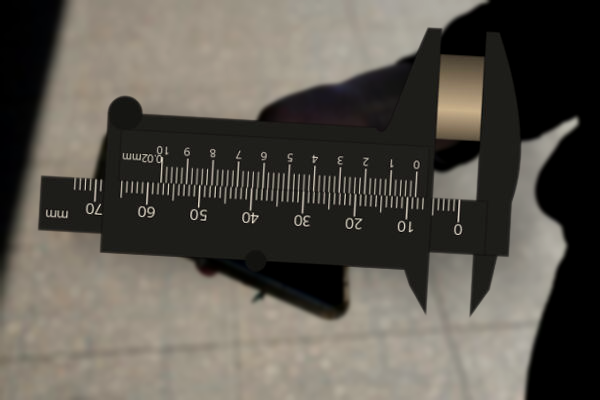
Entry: 8.5 mm
